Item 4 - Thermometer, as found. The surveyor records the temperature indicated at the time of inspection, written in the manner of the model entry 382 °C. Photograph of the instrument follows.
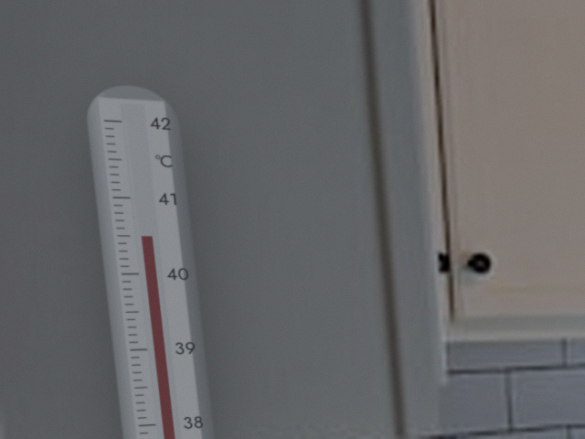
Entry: 40.5 °C
